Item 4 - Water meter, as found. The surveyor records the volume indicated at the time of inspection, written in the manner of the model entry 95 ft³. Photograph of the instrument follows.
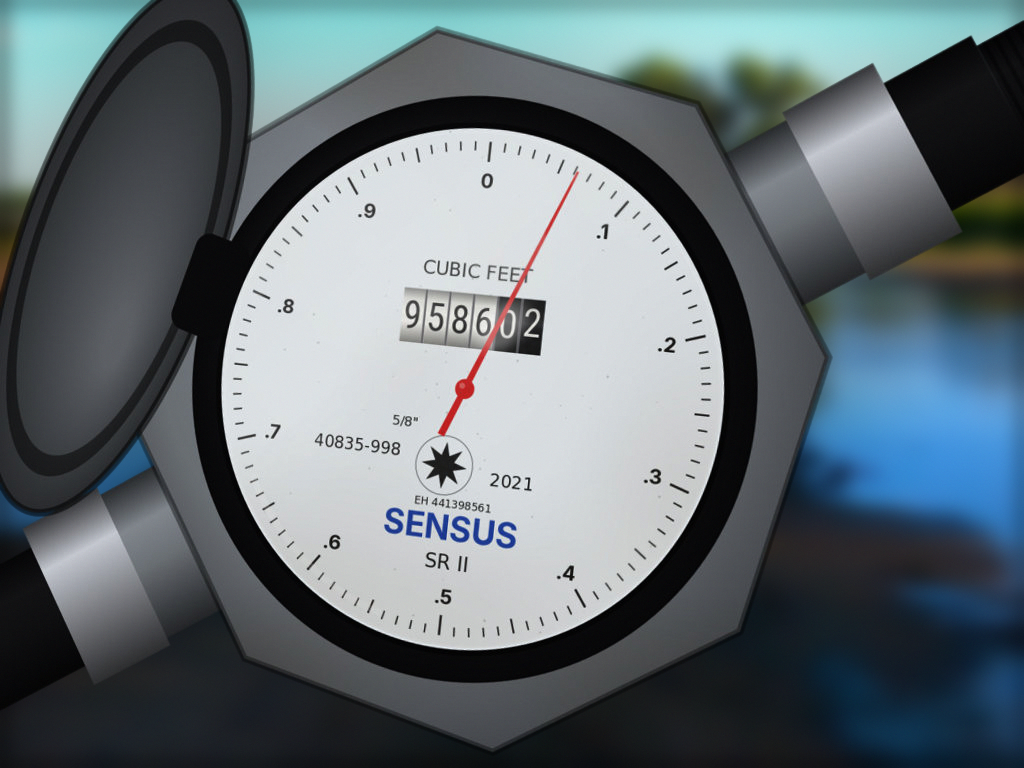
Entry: 958602.06 ft³
